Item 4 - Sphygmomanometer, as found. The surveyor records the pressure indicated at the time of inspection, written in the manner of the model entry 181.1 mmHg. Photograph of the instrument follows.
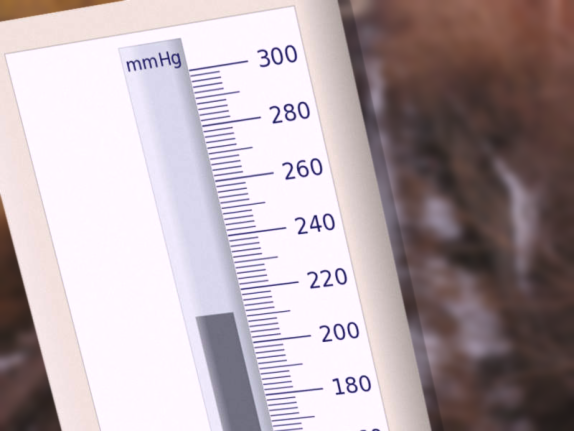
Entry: 212 mmHg
